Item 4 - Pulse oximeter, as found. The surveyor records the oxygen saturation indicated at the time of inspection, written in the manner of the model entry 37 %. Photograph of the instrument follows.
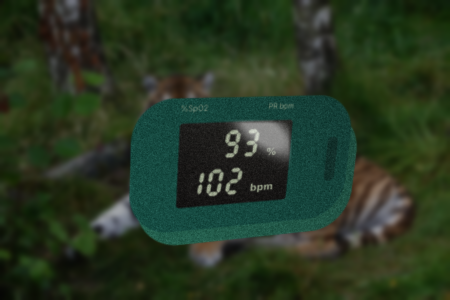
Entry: 93 %
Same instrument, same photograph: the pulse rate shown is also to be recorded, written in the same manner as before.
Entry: 102 bpm
